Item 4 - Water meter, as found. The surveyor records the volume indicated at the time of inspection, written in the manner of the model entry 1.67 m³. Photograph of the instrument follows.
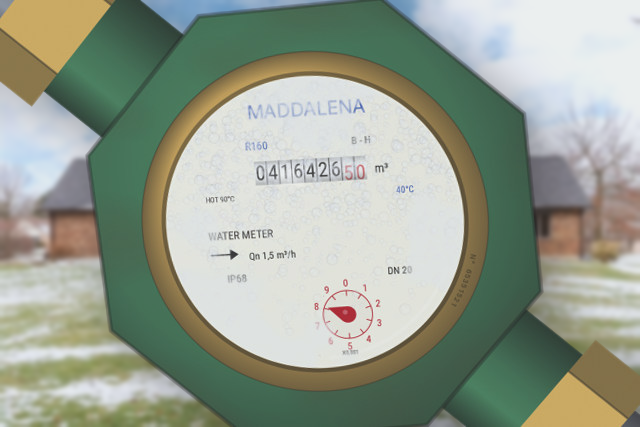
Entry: 416426.498 m³
